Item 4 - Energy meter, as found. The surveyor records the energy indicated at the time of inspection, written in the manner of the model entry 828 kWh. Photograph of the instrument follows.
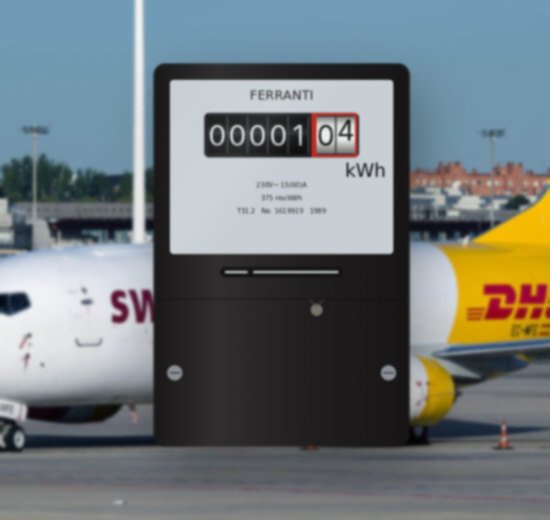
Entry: 1.04 kWh
